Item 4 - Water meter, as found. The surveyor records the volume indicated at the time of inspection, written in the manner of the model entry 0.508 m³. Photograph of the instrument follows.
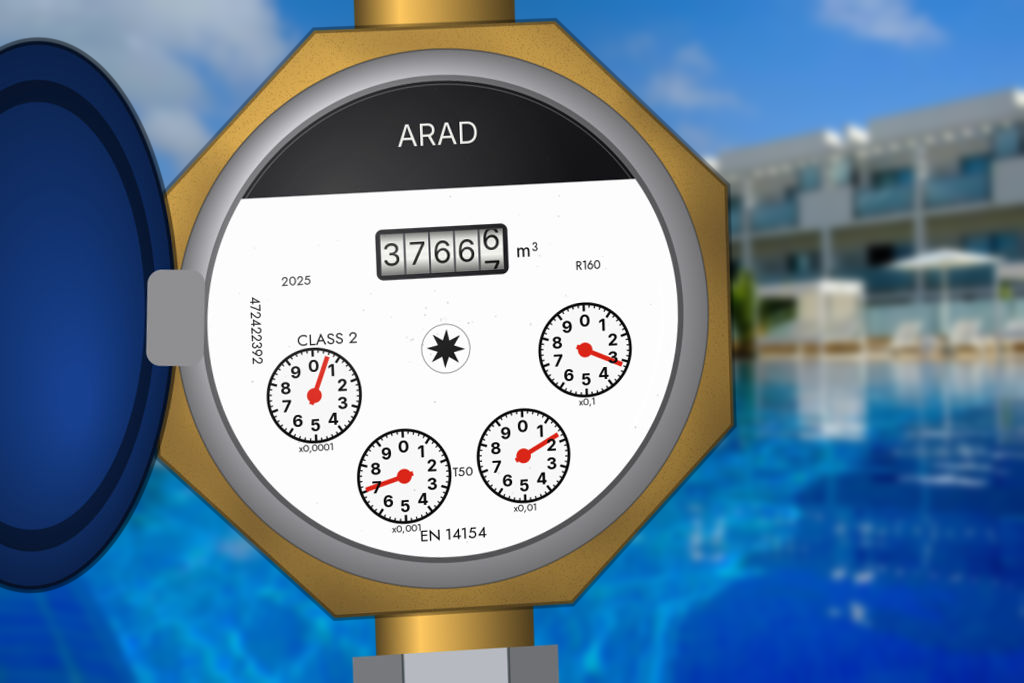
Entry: 37666.3170 m³
